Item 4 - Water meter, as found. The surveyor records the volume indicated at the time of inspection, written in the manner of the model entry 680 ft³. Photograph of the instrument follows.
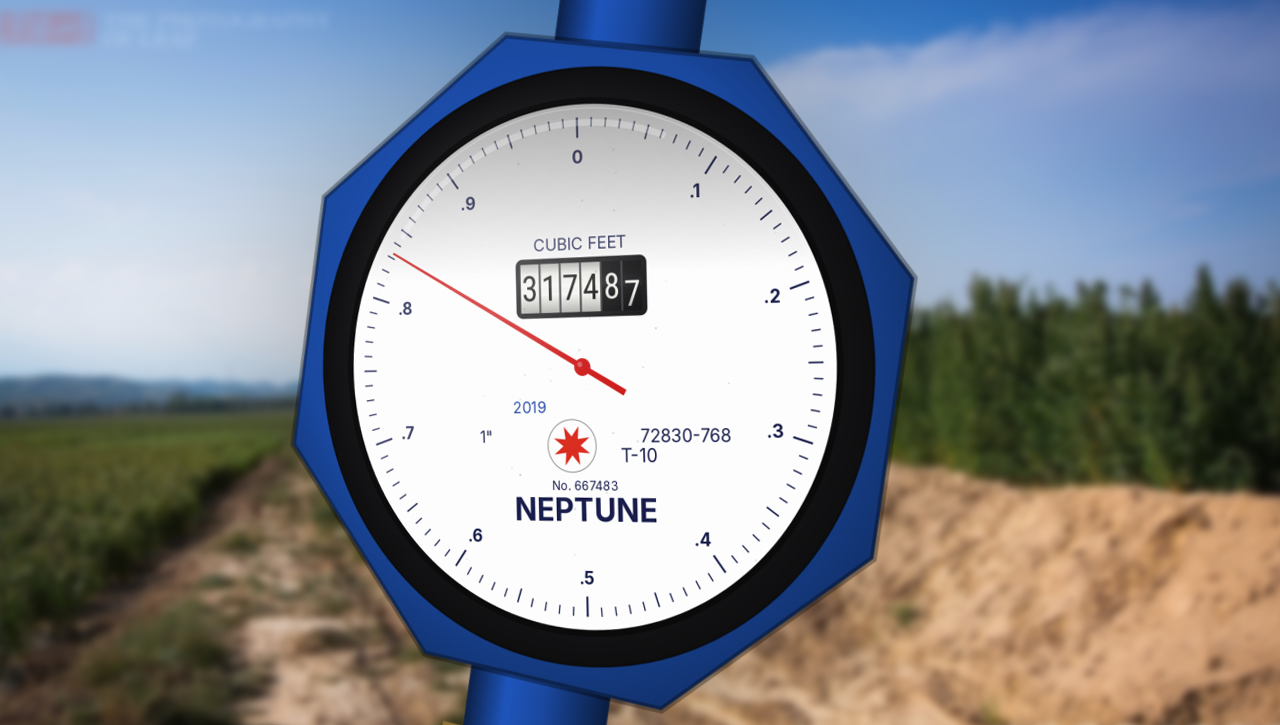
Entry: 317486.83 ft³
